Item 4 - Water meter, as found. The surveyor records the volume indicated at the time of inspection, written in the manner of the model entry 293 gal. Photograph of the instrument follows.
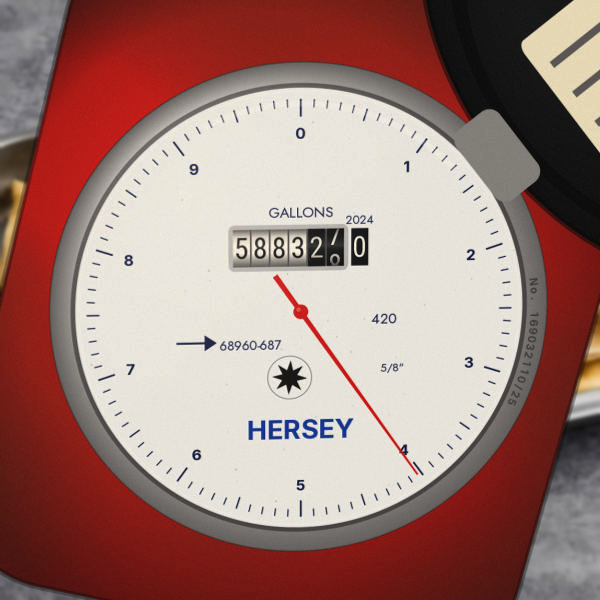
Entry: 5883274.0 gal
